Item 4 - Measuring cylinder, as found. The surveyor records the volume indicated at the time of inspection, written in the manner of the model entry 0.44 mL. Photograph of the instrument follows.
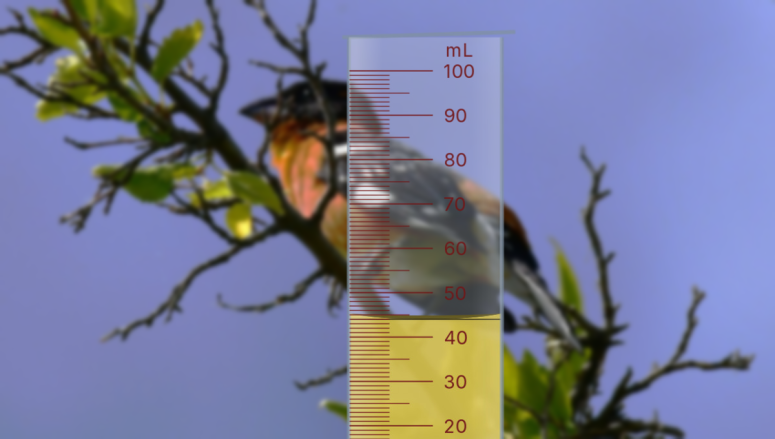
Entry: 44 mL
